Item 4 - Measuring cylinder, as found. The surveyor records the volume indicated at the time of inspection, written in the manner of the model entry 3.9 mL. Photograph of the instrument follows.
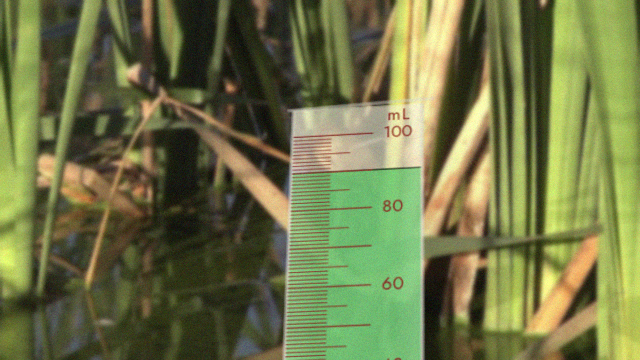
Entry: 90 mL
